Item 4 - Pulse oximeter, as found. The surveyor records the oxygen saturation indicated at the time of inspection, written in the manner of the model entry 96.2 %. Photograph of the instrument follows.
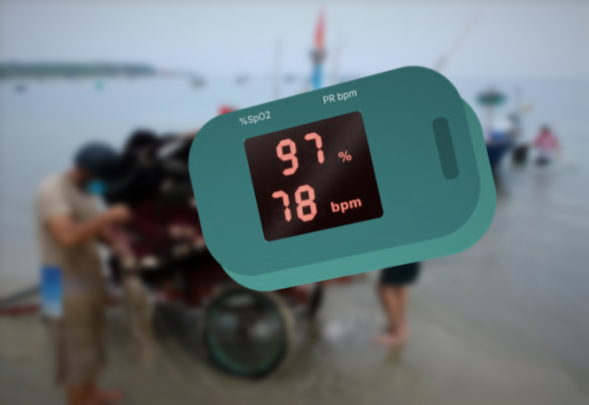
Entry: 97 %
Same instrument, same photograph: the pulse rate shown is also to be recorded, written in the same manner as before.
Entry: 78 bpm
